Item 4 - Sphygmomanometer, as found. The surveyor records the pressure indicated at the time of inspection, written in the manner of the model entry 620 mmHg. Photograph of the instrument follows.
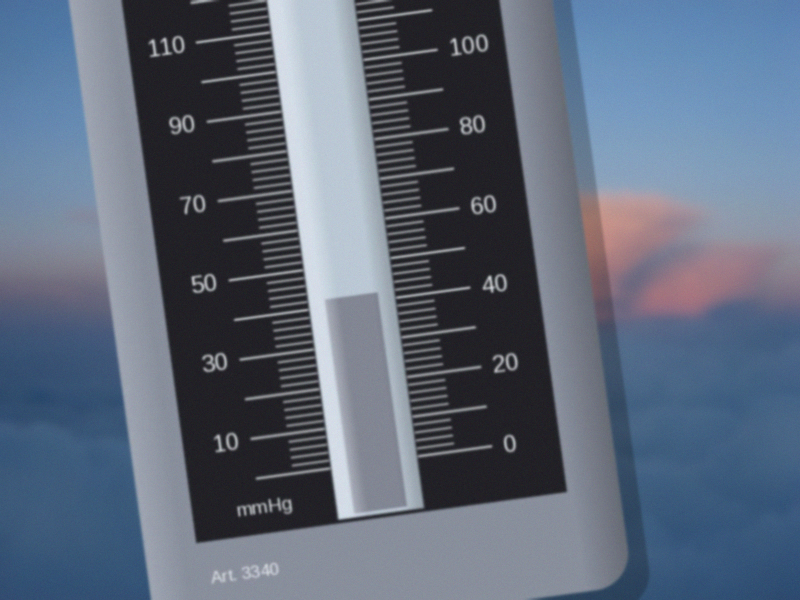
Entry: 42 mmHg
